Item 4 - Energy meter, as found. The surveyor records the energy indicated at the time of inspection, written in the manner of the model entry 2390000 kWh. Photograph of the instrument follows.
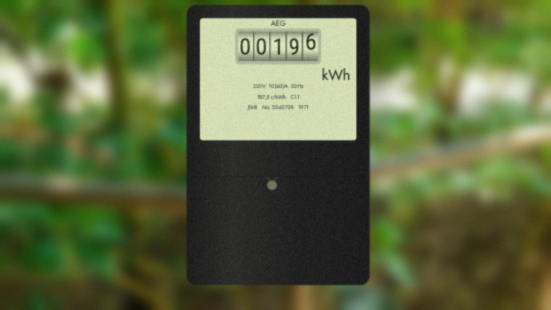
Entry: 196 kWh
